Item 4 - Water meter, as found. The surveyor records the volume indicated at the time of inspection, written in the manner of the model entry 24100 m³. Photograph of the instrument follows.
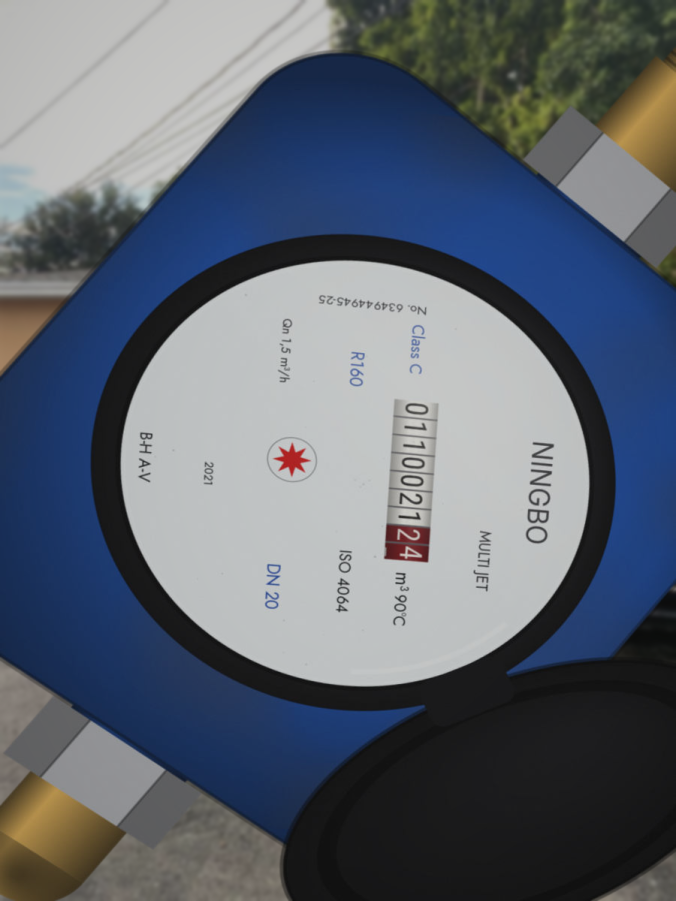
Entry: 110021.24 m³
